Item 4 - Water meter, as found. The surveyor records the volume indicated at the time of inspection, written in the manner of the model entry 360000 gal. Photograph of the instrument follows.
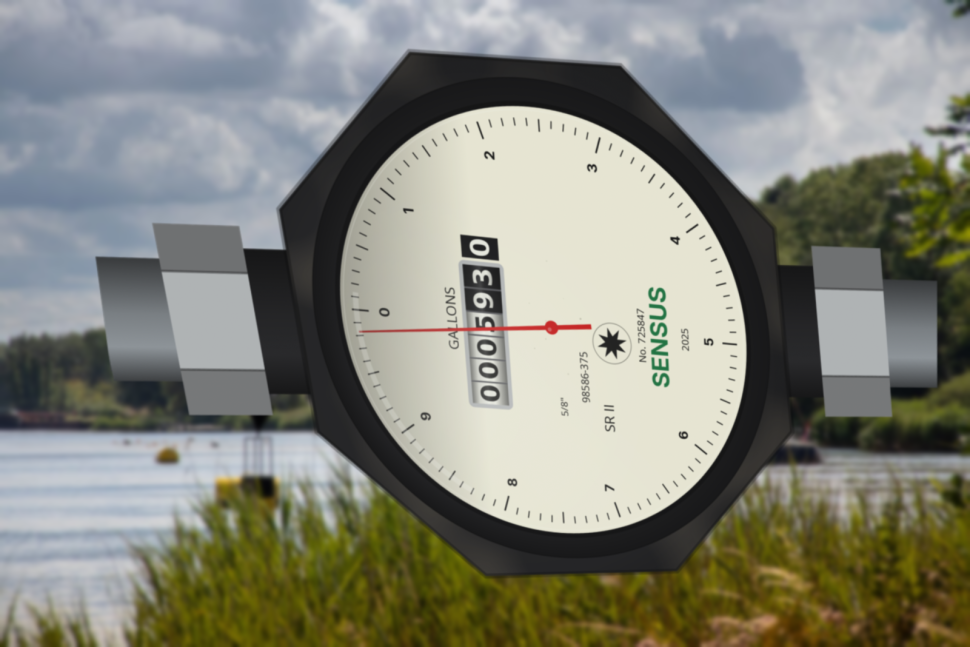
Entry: 5929.8 gal
